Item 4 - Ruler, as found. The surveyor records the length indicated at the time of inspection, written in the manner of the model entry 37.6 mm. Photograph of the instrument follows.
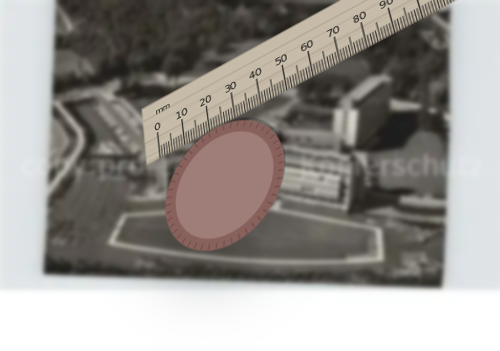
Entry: 45 mm
